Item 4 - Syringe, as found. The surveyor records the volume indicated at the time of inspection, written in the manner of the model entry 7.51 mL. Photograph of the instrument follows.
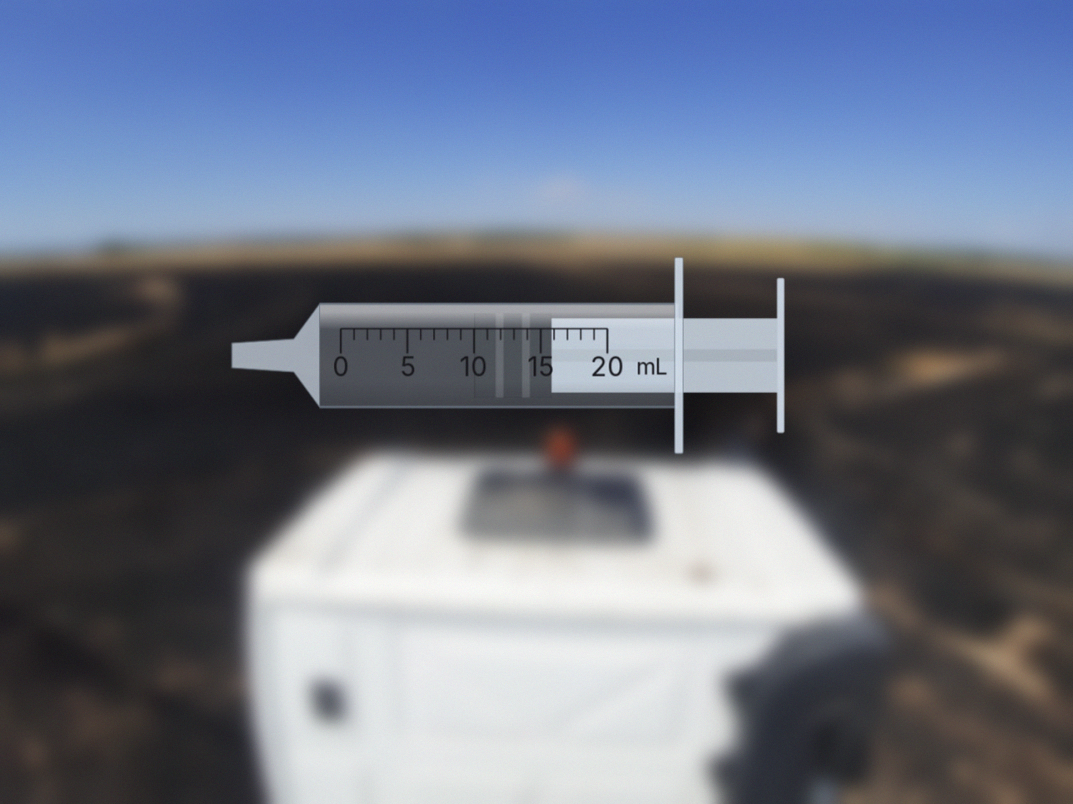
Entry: 10 mL
